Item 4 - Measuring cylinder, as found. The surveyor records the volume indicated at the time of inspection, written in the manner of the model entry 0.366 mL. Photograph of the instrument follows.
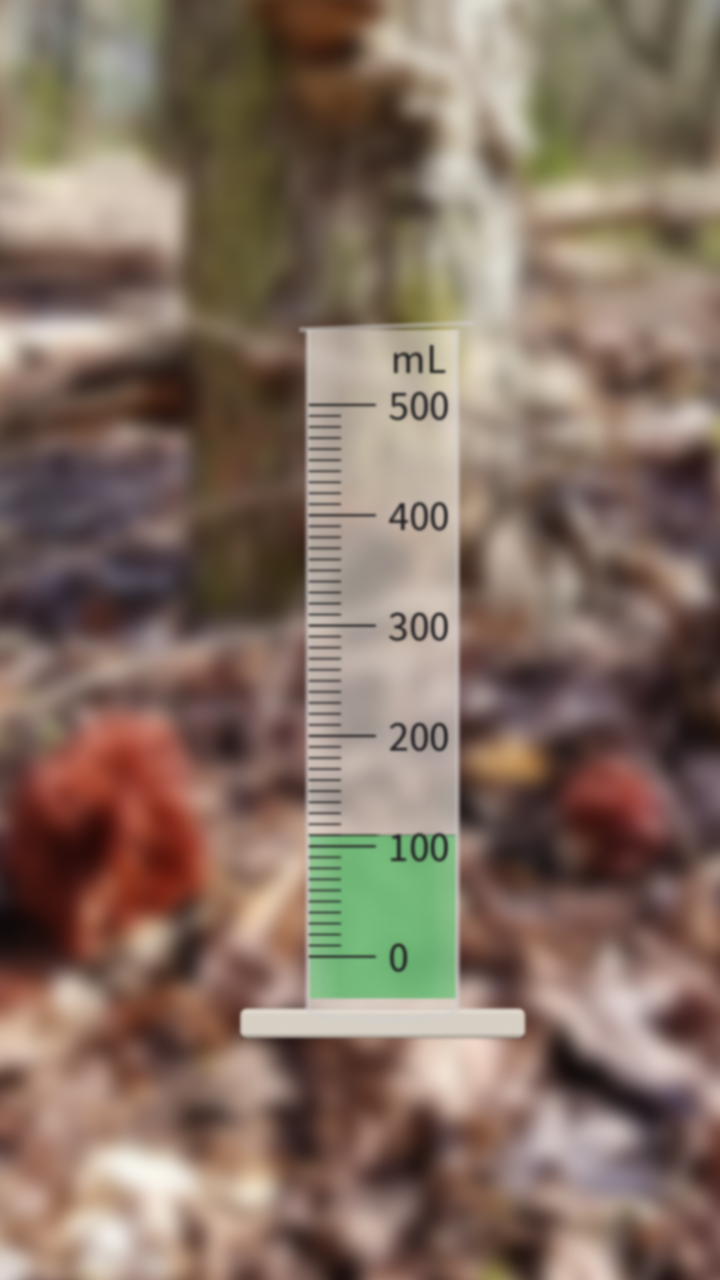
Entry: 110 mL
